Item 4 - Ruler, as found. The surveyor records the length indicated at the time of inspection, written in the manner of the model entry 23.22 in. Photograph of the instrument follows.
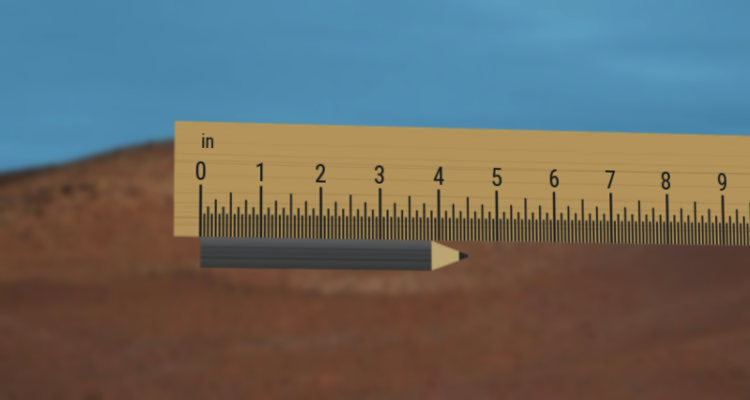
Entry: 4.5 in
